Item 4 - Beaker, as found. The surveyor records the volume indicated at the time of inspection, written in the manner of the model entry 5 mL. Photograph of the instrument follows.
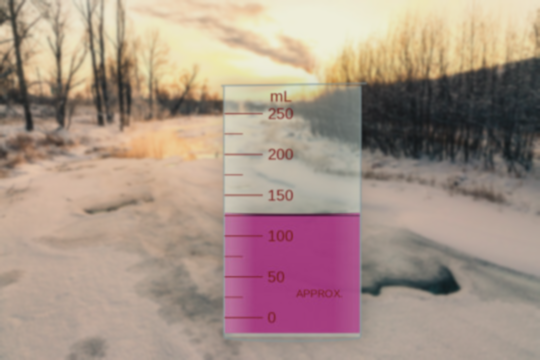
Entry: 125 mL
